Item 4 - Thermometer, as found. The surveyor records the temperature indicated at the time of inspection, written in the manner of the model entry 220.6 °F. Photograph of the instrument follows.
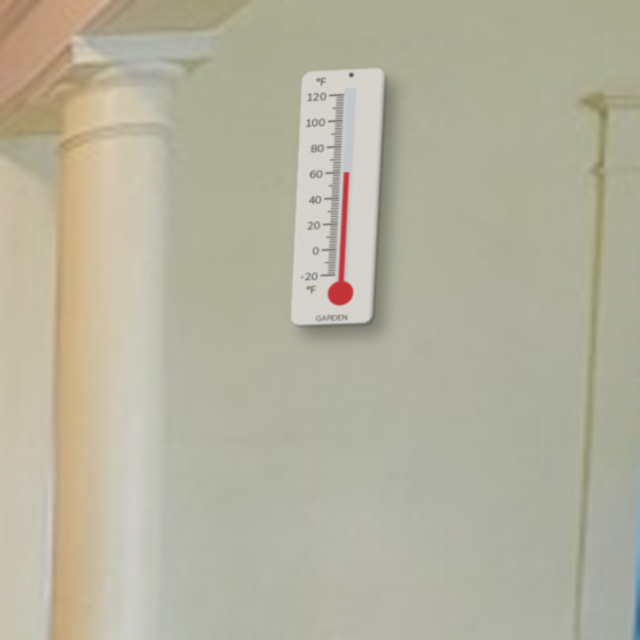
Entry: 60 °F
